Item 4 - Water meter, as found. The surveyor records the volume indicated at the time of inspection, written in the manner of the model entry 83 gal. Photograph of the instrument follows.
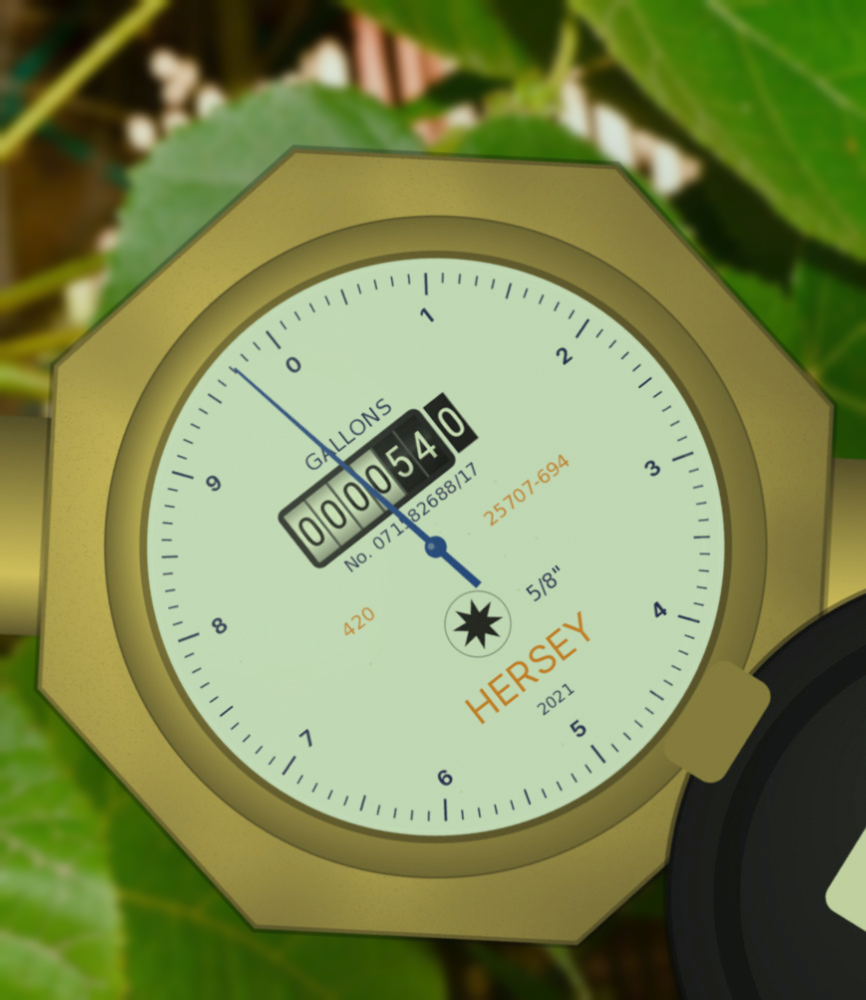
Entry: 539.7 gal
